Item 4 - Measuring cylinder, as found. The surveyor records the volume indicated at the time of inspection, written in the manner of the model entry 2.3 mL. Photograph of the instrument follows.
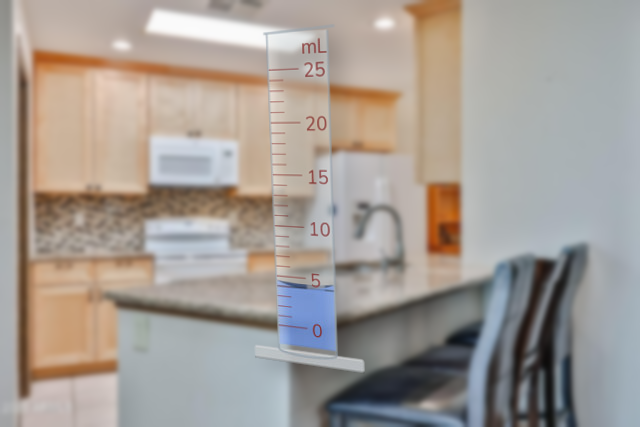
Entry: 4 mL
